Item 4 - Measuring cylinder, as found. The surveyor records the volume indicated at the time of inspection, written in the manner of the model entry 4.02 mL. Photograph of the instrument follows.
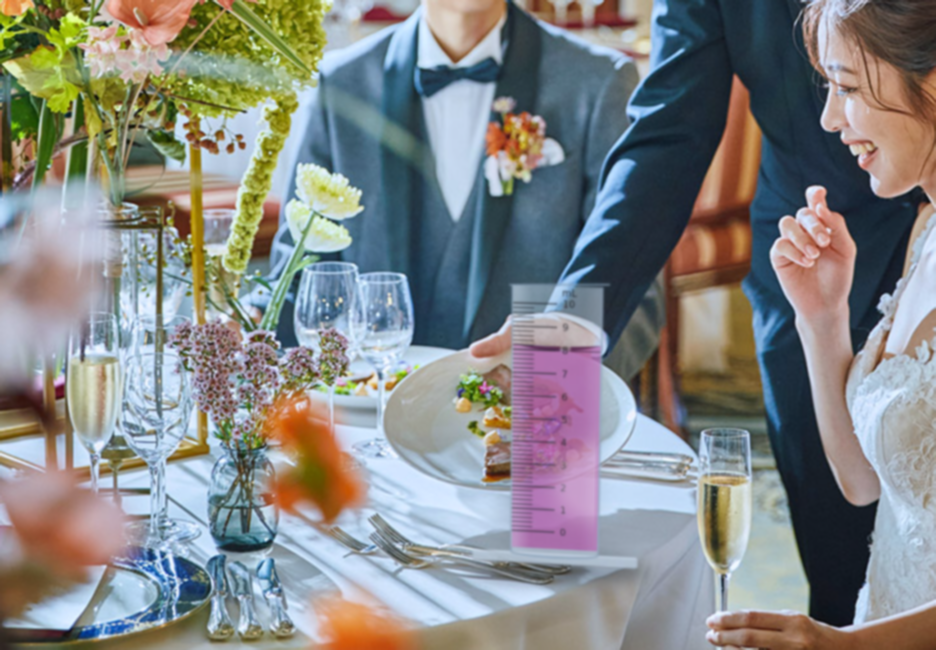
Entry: 8 mL
